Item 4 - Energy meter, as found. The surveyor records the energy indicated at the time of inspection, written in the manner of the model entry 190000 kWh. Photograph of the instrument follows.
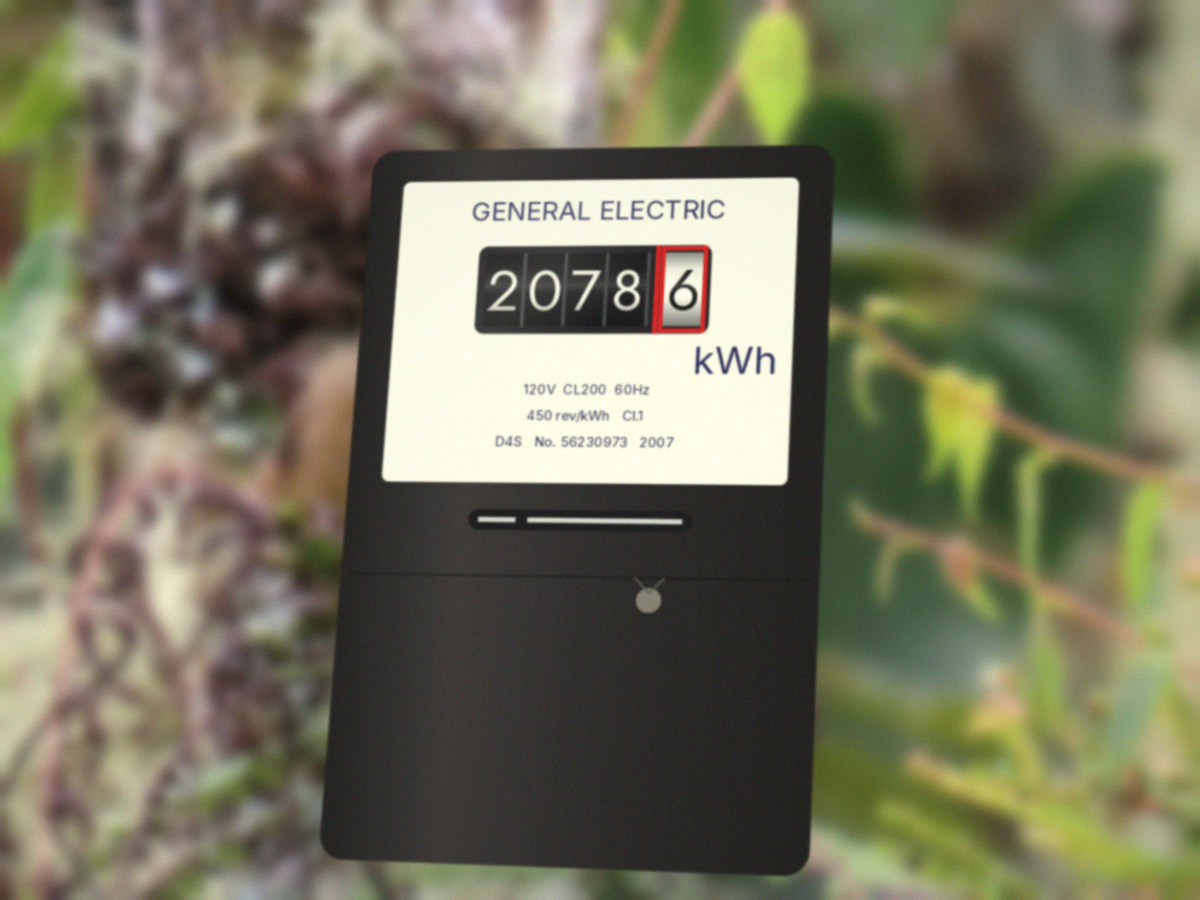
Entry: 2078.6 kWh
